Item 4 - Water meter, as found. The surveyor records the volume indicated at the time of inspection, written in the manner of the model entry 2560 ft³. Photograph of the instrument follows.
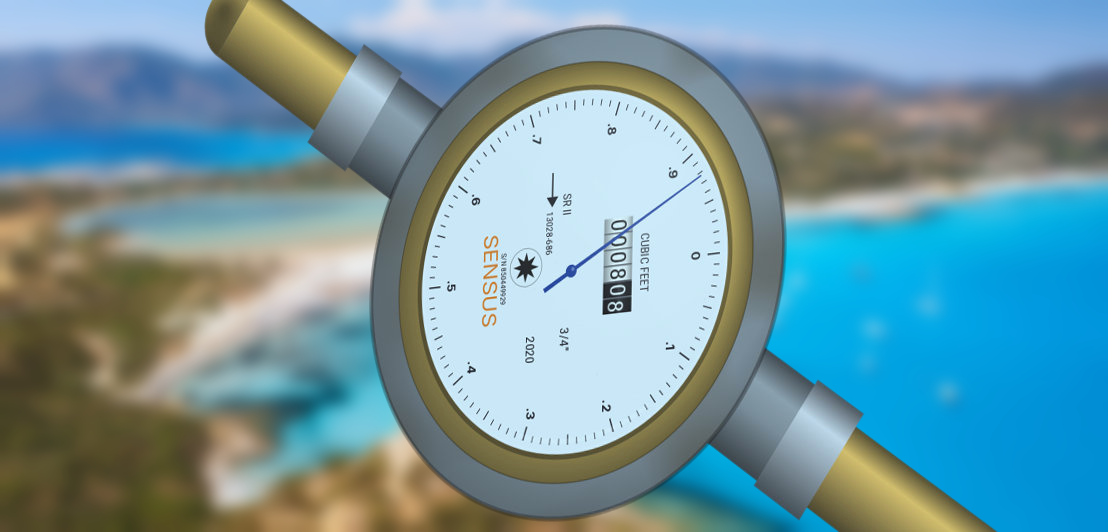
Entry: 807.92 ft³
